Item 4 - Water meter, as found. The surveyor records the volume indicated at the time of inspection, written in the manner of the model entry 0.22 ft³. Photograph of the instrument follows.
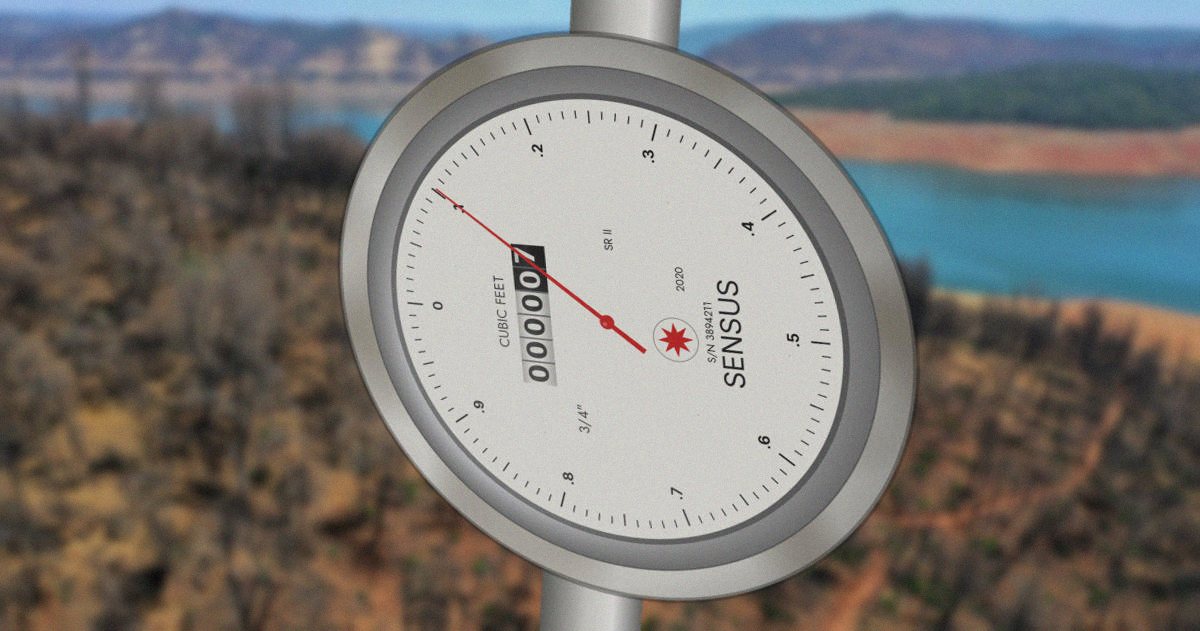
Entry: 7.10 ft³
